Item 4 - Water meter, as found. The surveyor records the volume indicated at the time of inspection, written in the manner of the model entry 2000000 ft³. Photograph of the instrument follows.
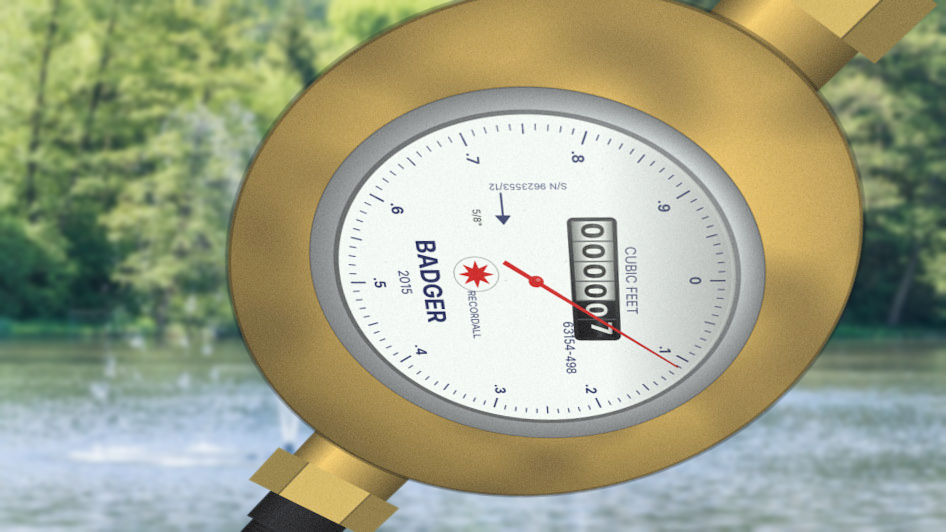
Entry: 7.11 ft³
